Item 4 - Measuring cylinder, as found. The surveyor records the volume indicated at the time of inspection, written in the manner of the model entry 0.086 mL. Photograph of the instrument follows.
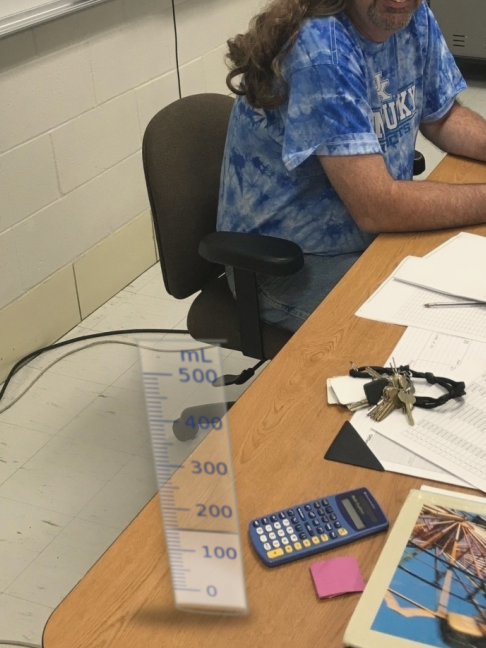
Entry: 150 mL
